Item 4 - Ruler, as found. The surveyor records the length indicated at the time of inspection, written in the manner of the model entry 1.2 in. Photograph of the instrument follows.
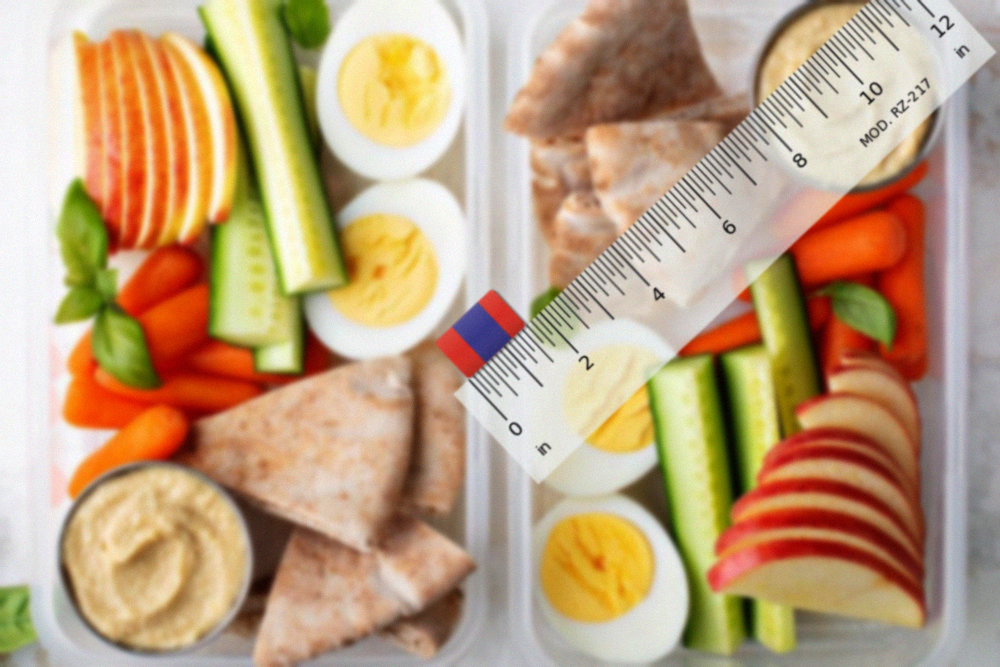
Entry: 1.625 in
